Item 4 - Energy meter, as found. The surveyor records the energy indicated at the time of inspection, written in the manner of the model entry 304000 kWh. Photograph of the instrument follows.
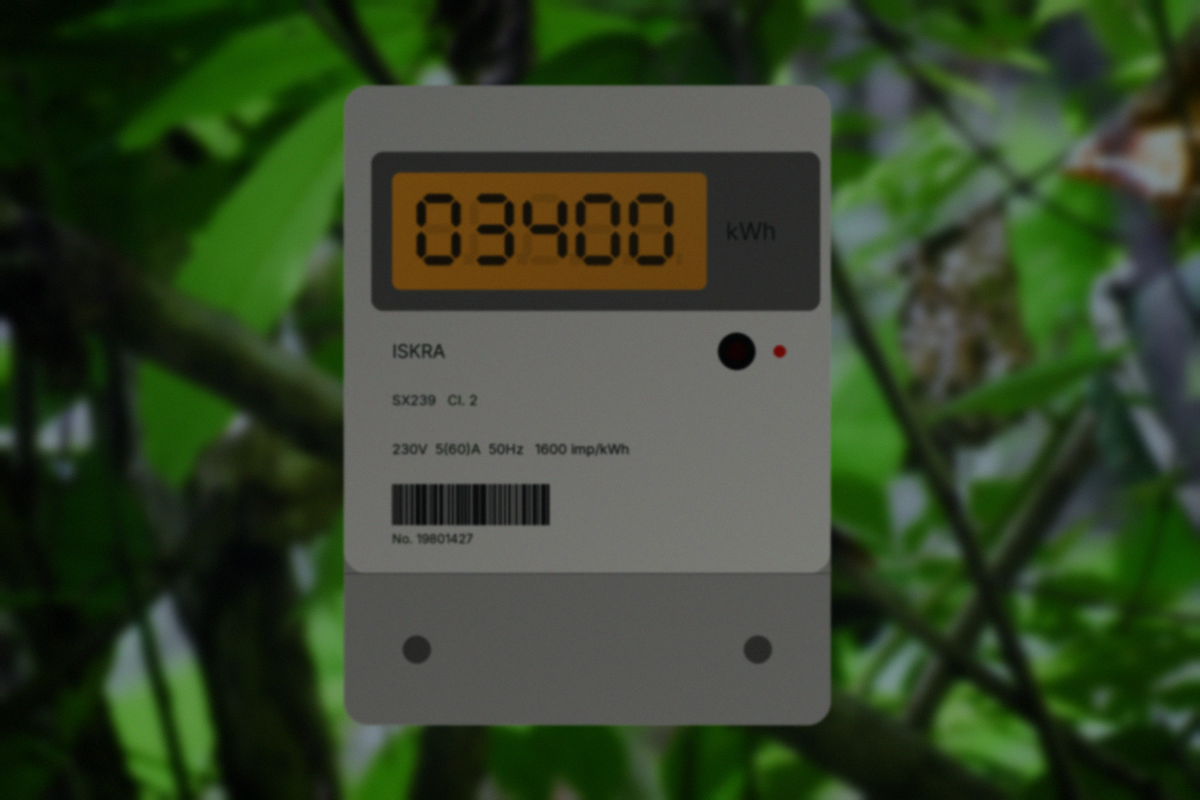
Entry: 3400 kWh
